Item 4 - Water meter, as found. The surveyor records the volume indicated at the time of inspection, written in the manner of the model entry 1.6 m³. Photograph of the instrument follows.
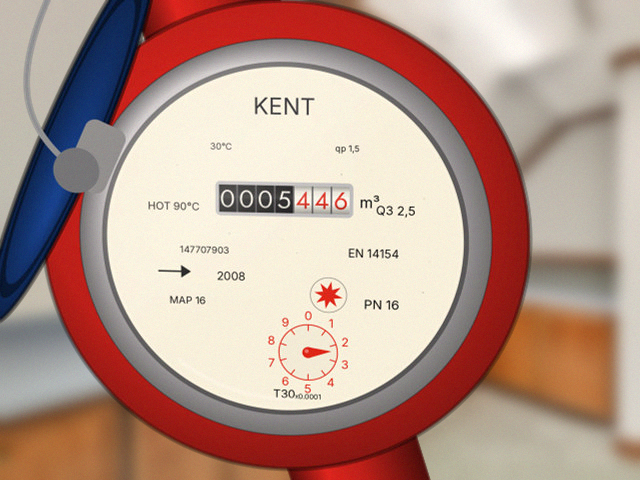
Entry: 5.4462 m³
